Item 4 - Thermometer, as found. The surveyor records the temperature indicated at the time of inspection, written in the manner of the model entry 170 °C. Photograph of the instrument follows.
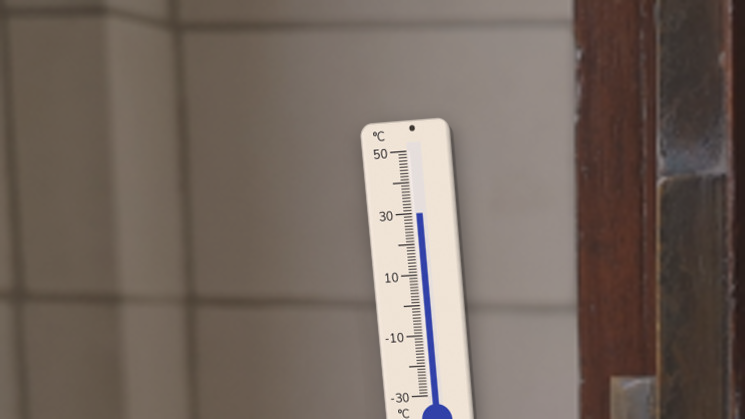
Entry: 30 °C
